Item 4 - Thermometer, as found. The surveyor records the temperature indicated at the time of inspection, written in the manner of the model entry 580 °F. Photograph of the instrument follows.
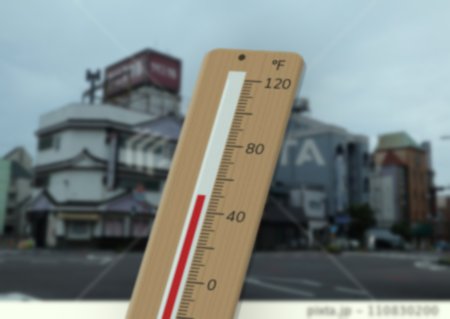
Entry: 50 °F
